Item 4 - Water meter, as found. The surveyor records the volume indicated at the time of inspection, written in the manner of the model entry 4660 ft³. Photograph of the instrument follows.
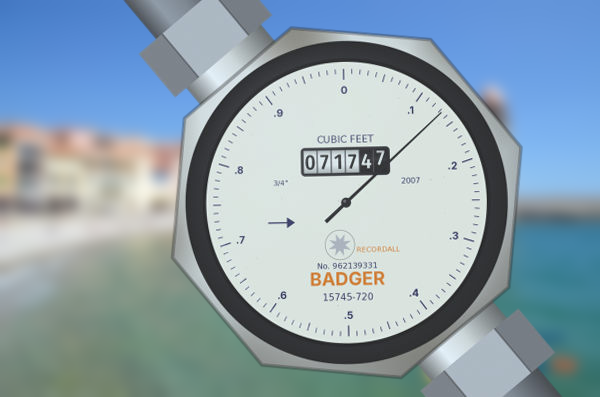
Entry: 71747.13 ft³
